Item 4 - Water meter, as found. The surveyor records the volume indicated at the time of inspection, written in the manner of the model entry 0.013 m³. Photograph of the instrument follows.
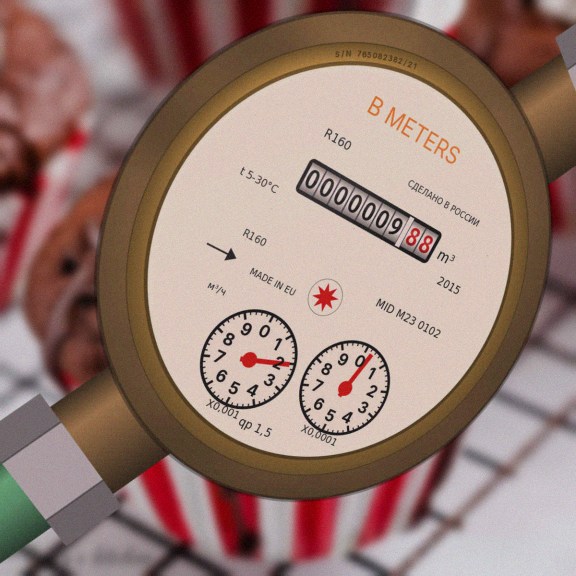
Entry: 9.8820 m³
